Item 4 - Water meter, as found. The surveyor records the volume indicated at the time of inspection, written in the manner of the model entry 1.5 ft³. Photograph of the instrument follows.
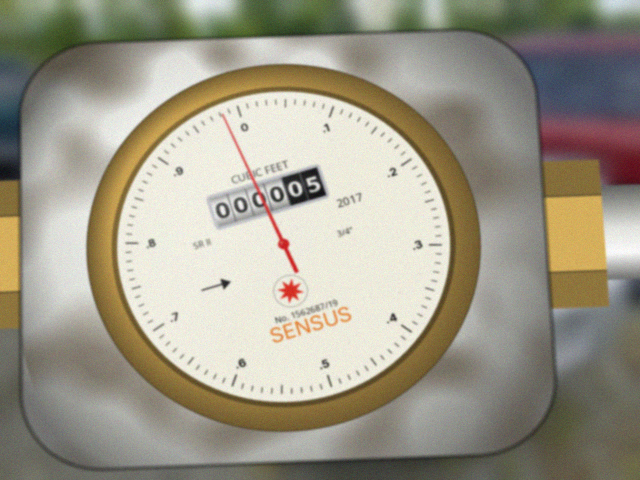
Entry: 4.98 ft³
